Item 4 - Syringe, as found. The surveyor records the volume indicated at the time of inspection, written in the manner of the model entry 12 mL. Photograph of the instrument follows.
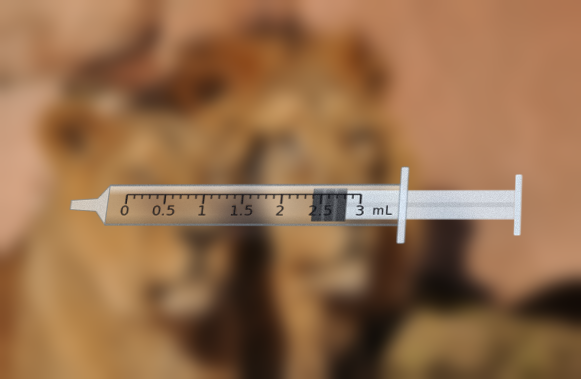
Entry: 2.4 mL
